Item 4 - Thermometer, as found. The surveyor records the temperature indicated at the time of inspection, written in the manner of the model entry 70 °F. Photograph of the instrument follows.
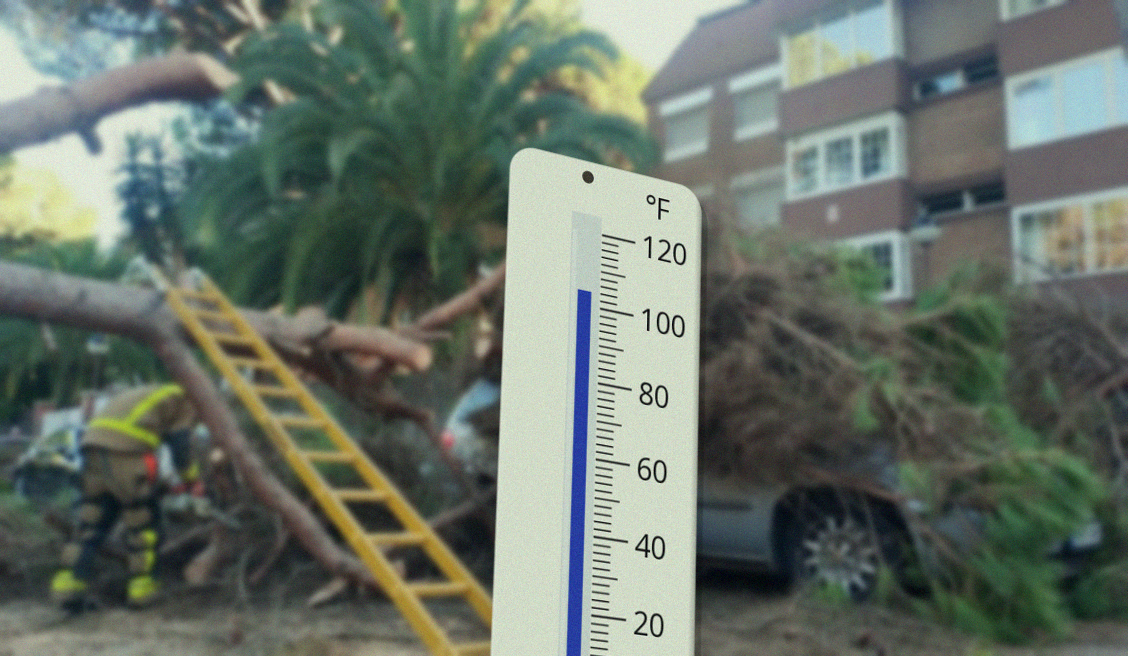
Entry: 104 °F
